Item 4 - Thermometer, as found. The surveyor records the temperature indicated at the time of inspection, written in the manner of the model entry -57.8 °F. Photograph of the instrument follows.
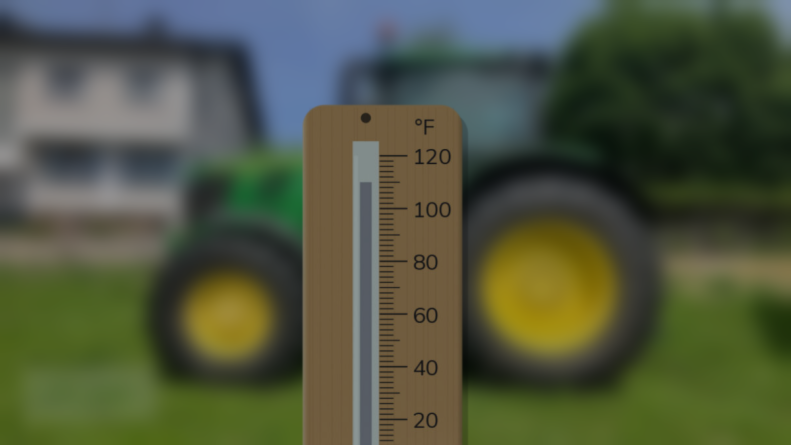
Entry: 110 °F
